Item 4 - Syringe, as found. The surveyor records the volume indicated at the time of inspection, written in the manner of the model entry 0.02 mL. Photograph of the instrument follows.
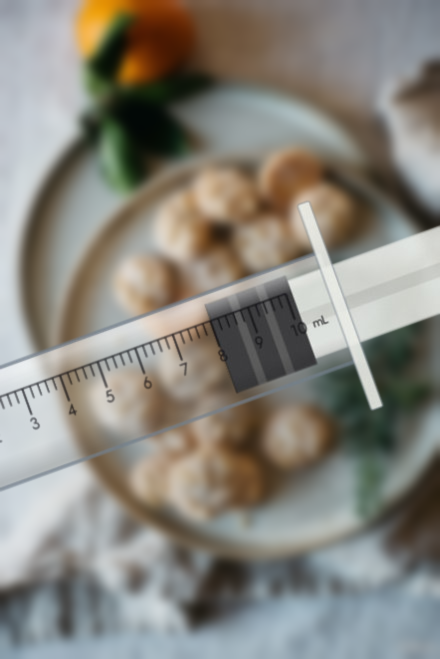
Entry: 8 mL
